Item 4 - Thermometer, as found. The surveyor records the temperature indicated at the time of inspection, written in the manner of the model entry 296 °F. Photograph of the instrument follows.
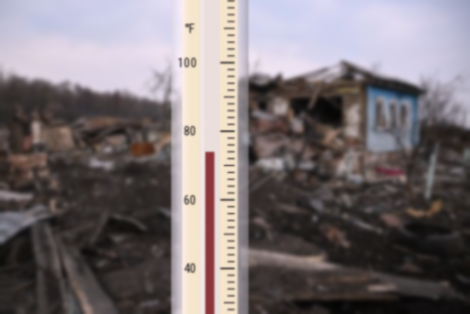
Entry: 74 °F
